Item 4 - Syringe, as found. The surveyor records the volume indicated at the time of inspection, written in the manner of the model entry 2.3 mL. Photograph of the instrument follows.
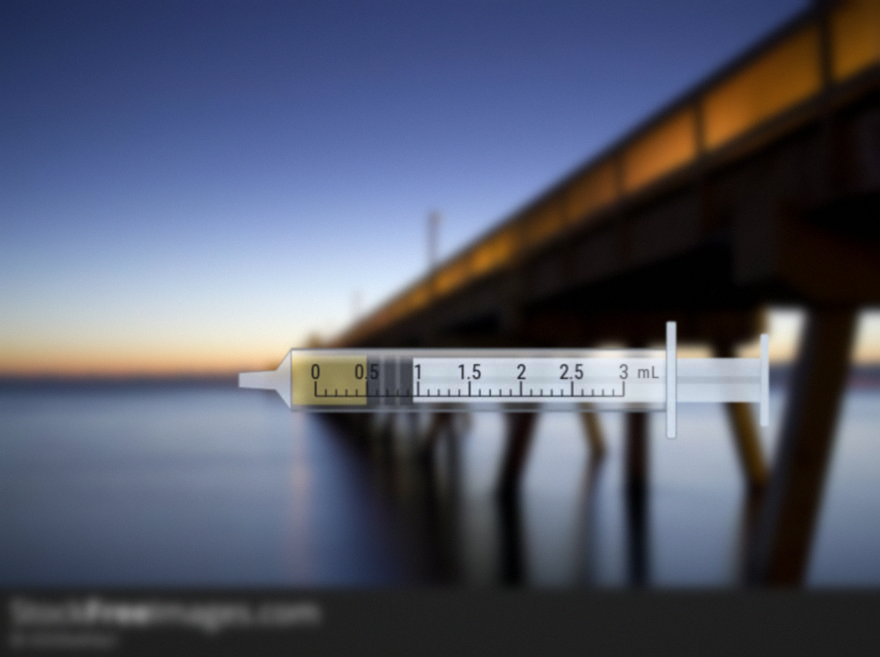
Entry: 0.5 mL
